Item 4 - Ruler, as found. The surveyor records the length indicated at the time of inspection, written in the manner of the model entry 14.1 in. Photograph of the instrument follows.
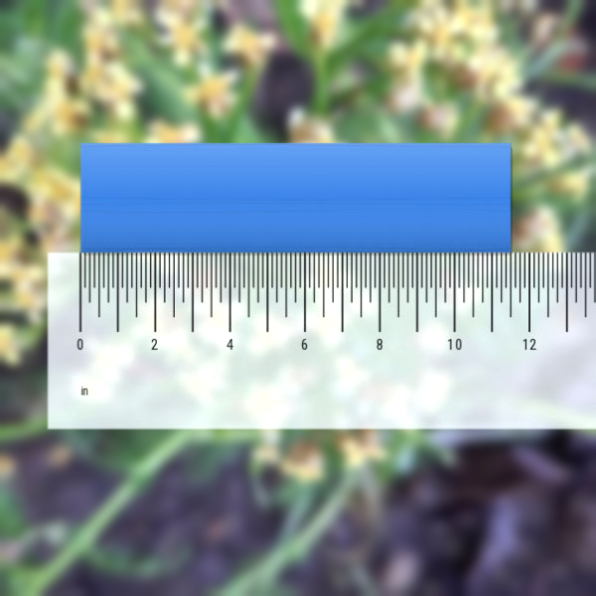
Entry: 11.5 in
